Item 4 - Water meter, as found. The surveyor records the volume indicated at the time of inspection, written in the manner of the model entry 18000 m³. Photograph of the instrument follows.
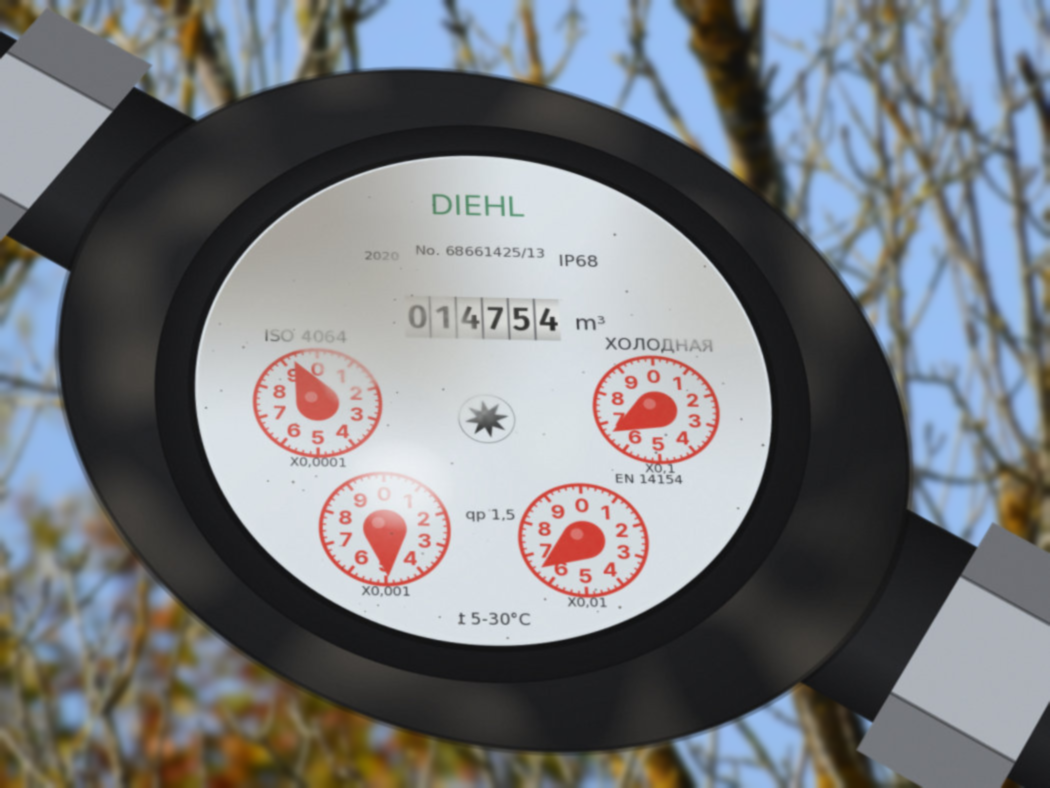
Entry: 14754.6649 m³
